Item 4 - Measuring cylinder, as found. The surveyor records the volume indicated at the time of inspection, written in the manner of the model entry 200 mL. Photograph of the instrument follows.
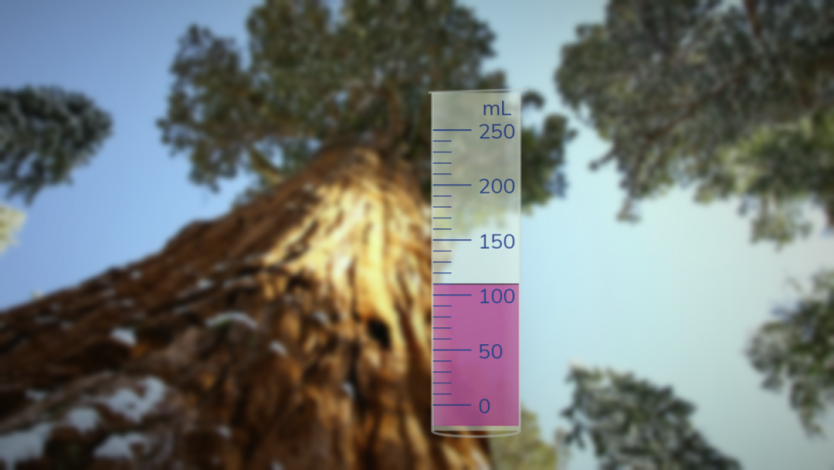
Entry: 110 mL
